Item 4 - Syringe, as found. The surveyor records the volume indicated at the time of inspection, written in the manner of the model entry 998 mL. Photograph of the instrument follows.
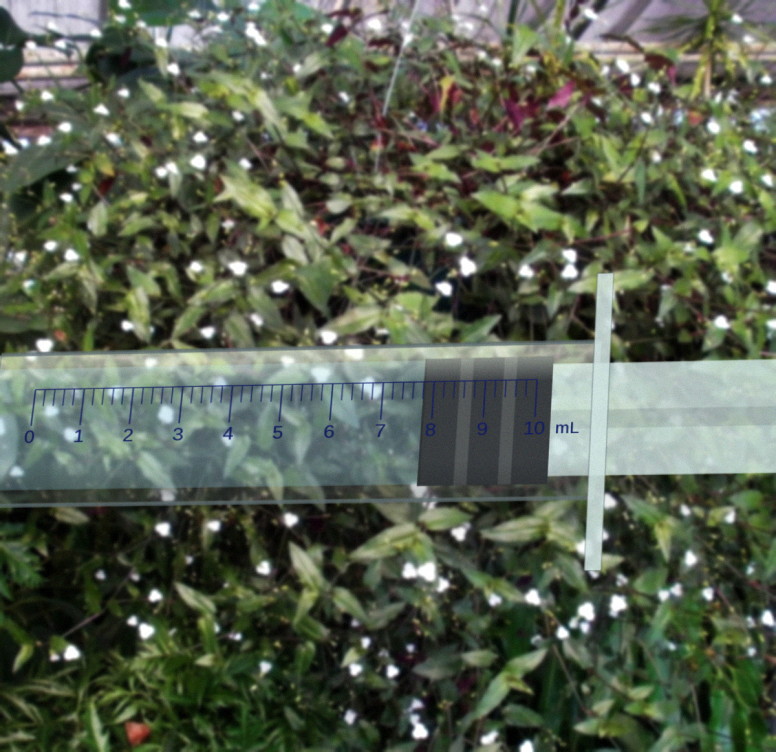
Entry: 7.8 mL
